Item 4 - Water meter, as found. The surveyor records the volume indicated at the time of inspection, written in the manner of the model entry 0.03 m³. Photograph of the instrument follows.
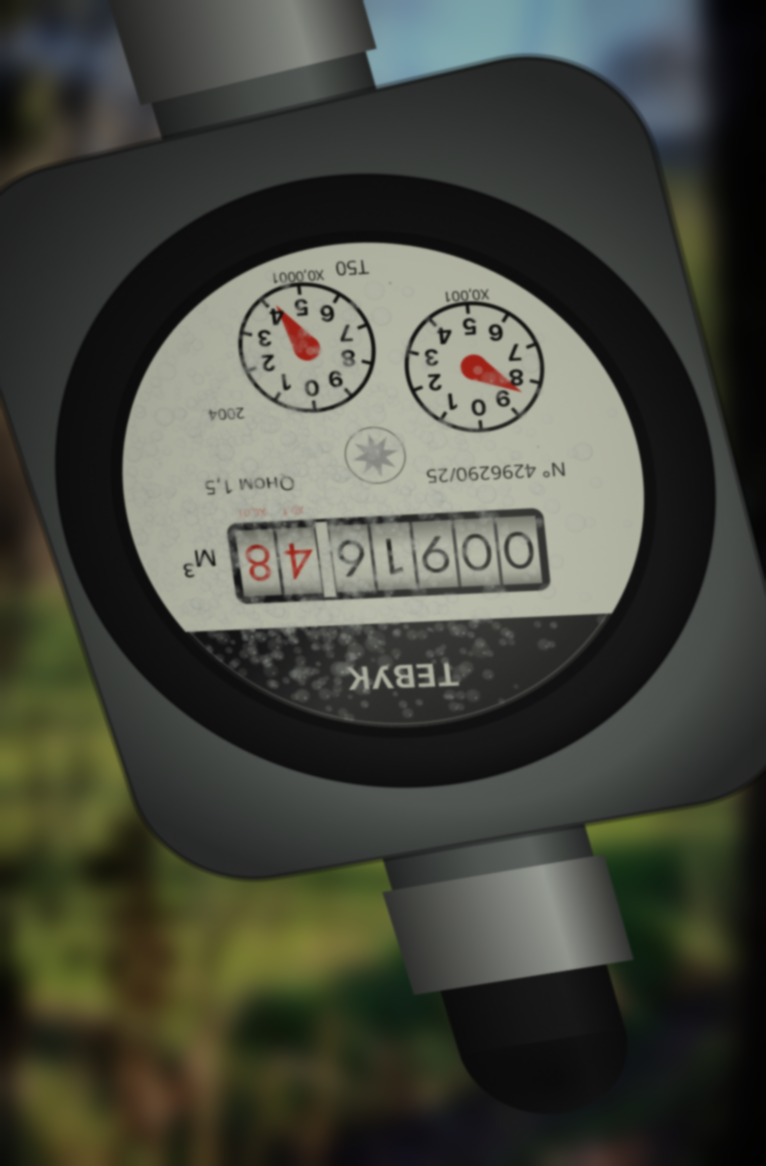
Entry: 916.4884 m³
